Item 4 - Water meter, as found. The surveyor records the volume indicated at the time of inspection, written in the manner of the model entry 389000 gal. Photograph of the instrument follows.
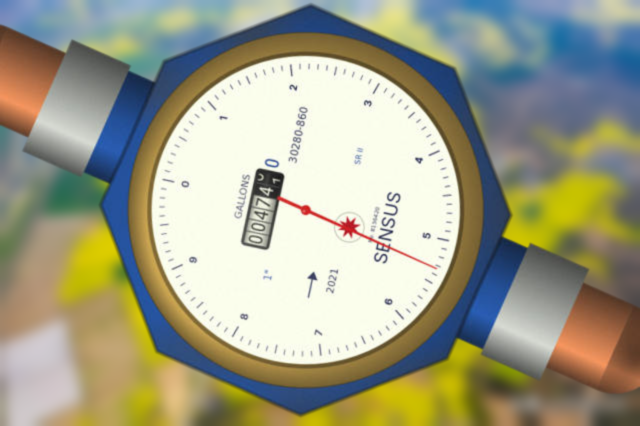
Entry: 47405.3 gal
